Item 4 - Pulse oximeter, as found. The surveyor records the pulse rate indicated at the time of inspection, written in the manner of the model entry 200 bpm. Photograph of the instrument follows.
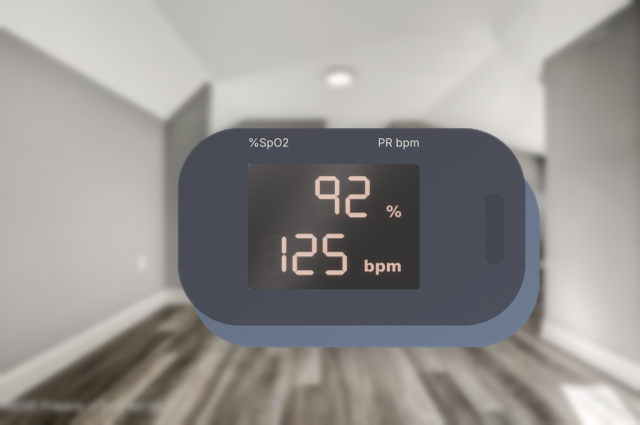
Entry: 125 bpm
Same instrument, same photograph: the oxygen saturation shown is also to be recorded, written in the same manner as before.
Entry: 92 %
